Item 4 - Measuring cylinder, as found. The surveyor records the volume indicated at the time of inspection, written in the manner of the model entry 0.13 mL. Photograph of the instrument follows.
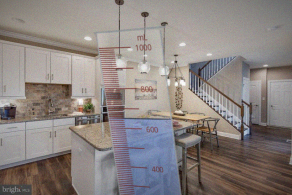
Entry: 650 mL
